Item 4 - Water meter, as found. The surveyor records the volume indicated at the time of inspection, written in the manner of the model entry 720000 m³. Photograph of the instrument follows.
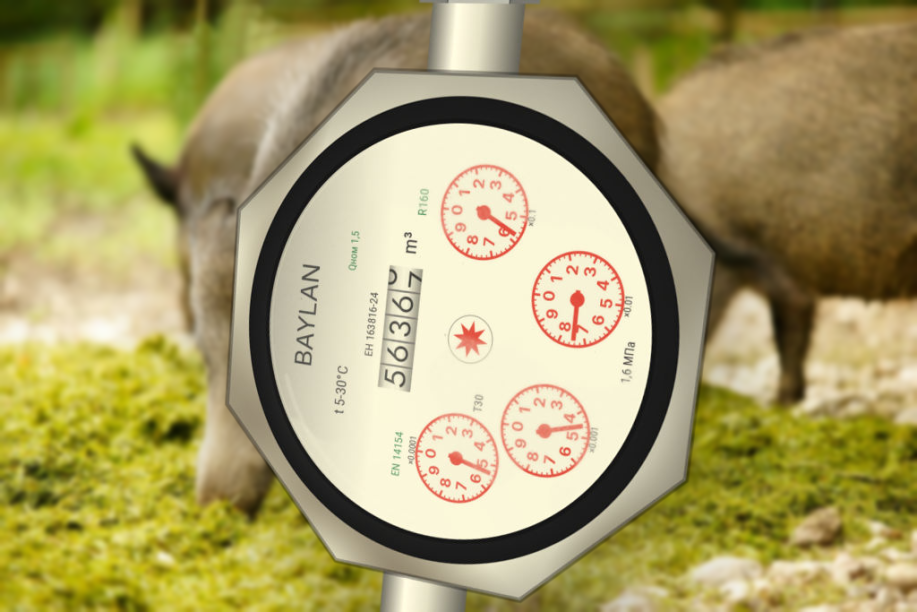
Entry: 56366.5745 m³
